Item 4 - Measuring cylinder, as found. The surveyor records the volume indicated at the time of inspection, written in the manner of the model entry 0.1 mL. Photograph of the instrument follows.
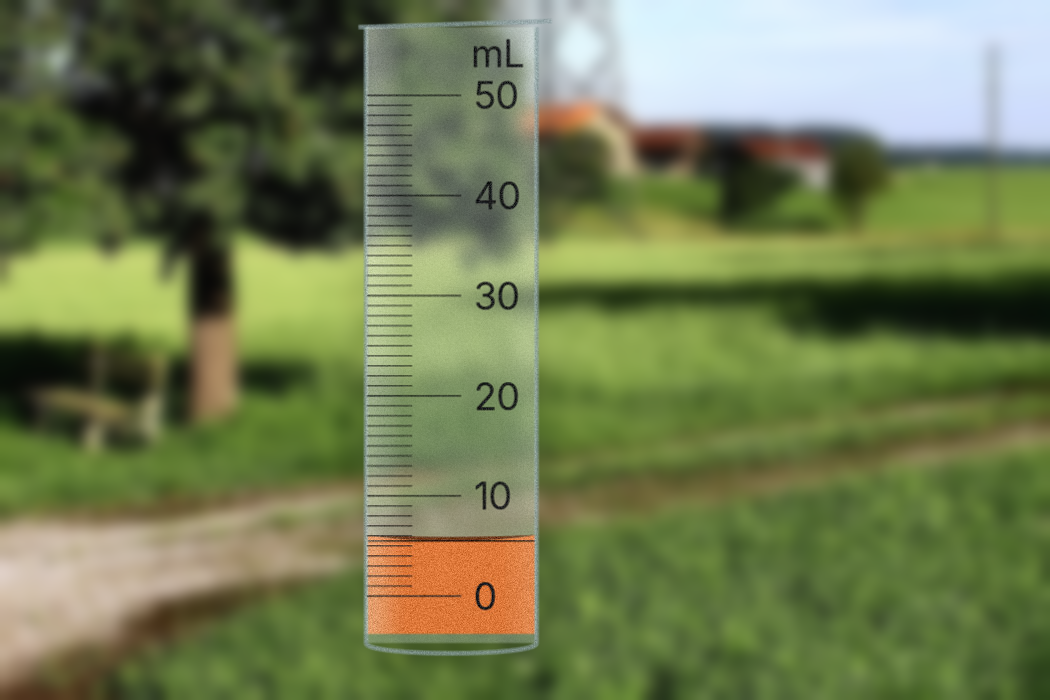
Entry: 5.5 mL
